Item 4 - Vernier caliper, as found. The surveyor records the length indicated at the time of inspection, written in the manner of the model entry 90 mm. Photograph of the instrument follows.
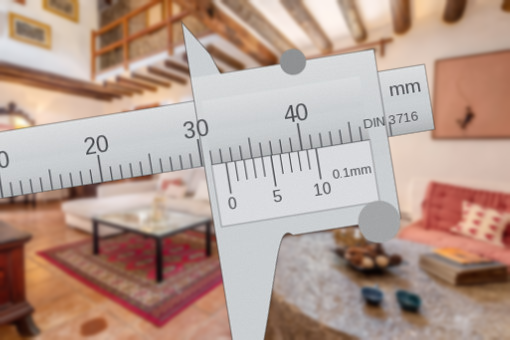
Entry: 32.4 mm
